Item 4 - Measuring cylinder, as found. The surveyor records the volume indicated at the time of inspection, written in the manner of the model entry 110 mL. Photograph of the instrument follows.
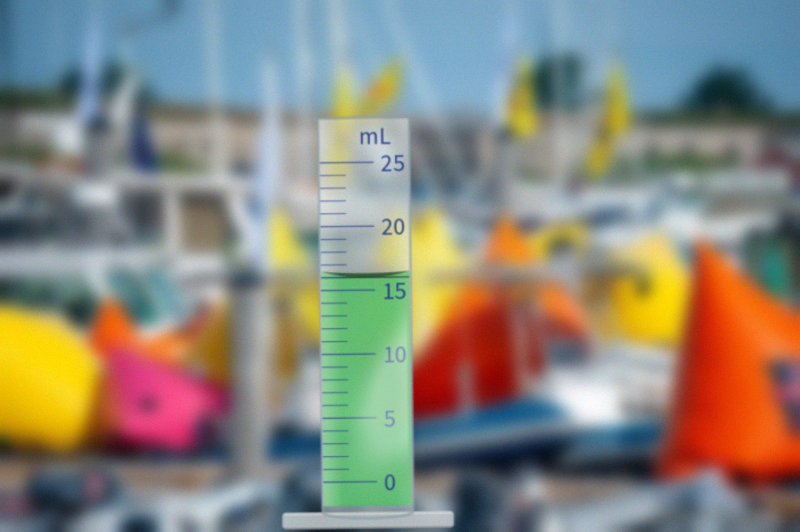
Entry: 16 mL
